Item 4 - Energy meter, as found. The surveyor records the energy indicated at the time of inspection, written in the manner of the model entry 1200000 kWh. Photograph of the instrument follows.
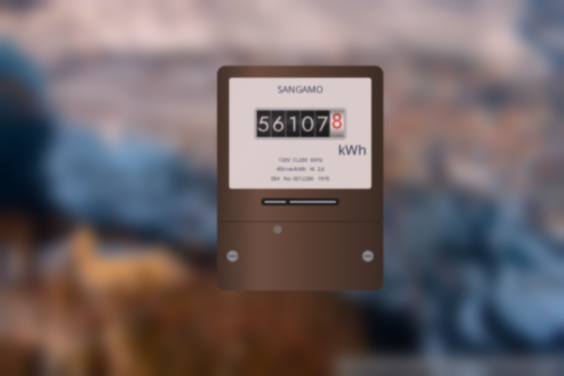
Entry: 56107.8 kWh
